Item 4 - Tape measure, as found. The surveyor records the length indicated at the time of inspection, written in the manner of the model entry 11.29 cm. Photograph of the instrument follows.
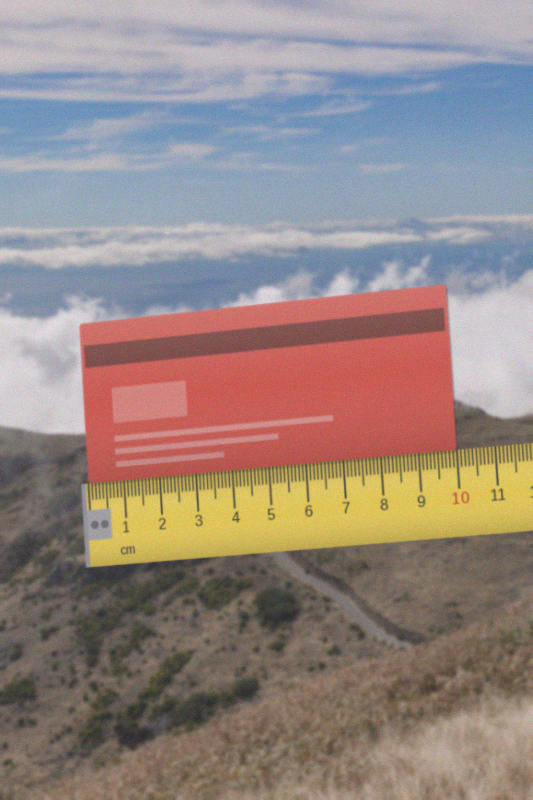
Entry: 10 cm
